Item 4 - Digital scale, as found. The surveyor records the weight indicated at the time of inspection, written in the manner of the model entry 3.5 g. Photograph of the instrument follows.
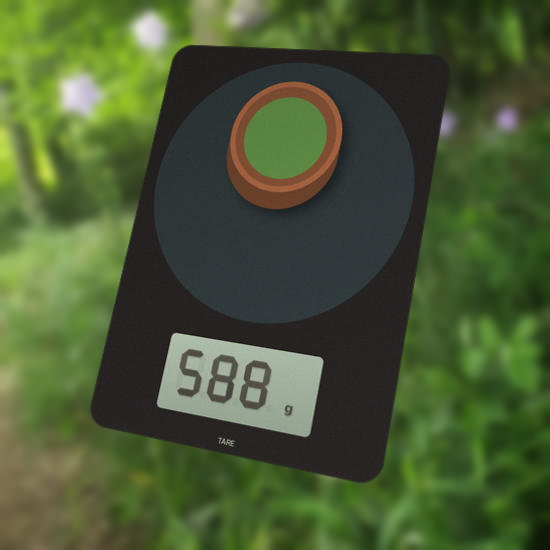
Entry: 588 g
